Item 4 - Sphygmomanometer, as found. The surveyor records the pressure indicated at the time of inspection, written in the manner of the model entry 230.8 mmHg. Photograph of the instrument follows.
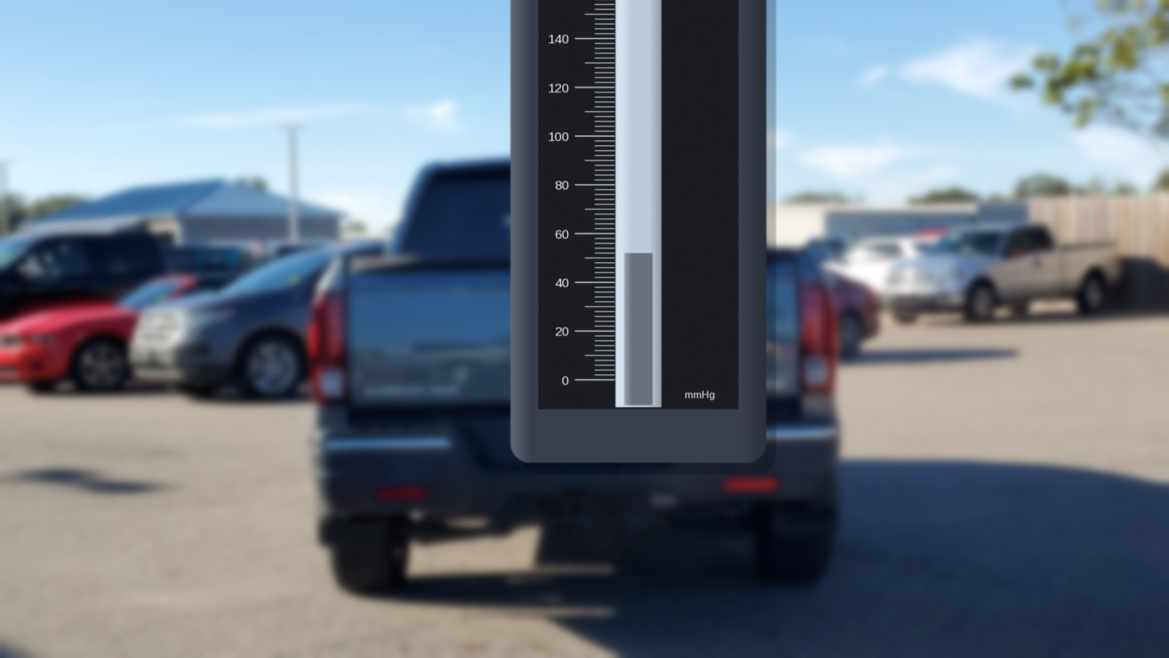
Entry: 52 mmHg
